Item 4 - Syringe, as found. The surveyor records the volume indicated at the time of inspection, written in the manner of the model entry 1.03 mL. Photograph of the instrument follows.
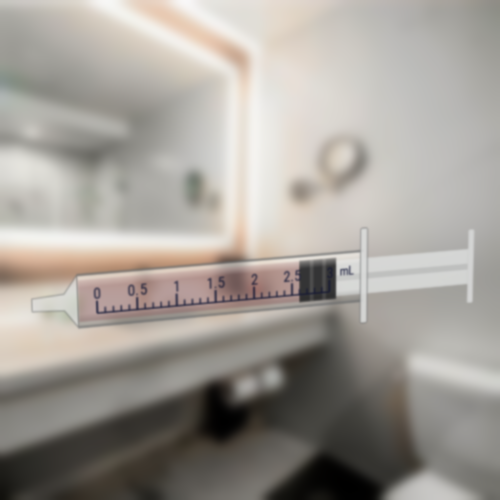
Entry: 2.6 mL
